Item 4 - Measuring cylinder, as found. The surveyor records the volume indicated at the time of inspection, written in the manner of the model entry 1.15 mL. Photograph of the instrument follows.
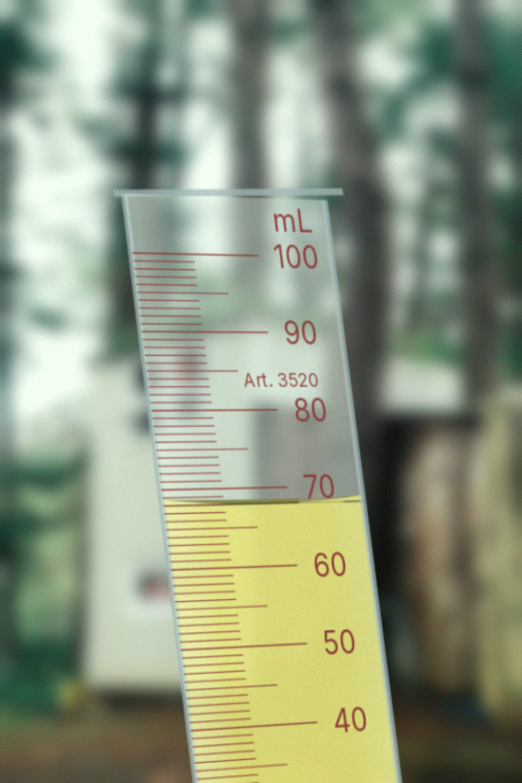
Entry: 68 mL
